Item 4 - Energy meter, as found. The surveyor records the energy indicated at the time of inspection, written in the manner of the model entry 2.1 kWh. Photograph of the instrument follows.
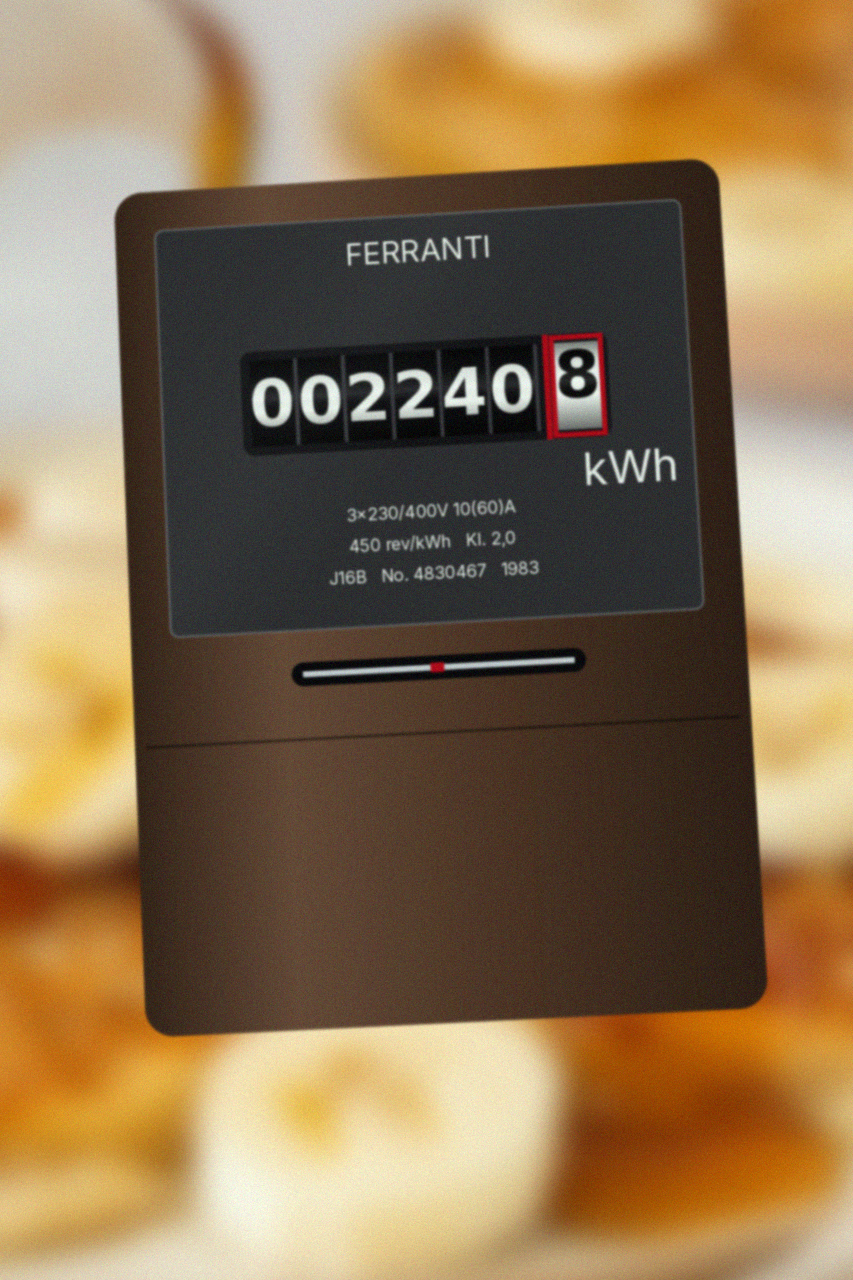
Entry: 2240.8 kWh
